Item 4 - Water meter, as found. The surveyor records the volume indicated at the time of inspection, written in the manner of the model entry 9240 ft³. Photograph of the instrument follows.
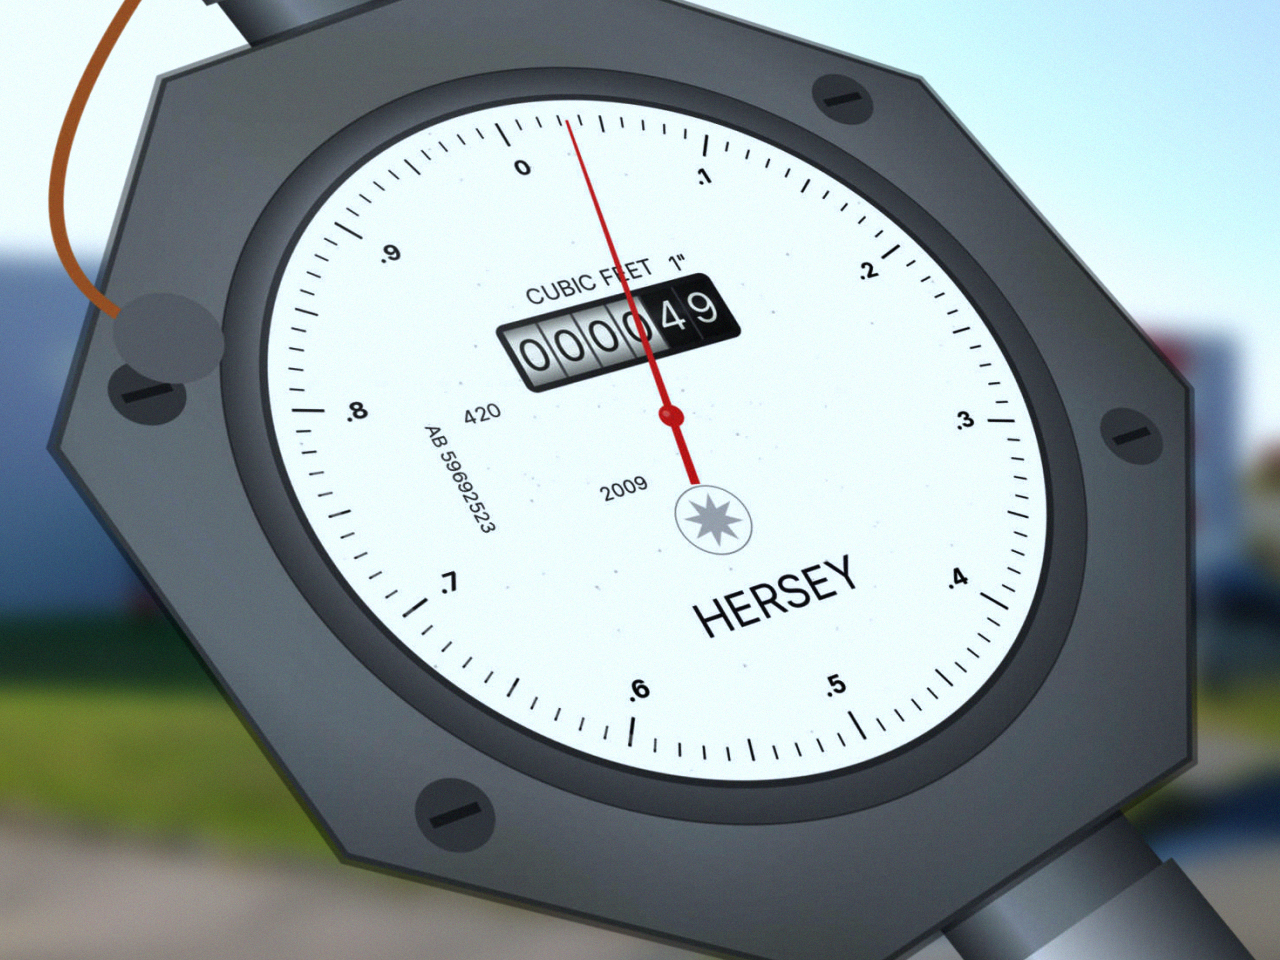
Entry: 49.03 ft³
